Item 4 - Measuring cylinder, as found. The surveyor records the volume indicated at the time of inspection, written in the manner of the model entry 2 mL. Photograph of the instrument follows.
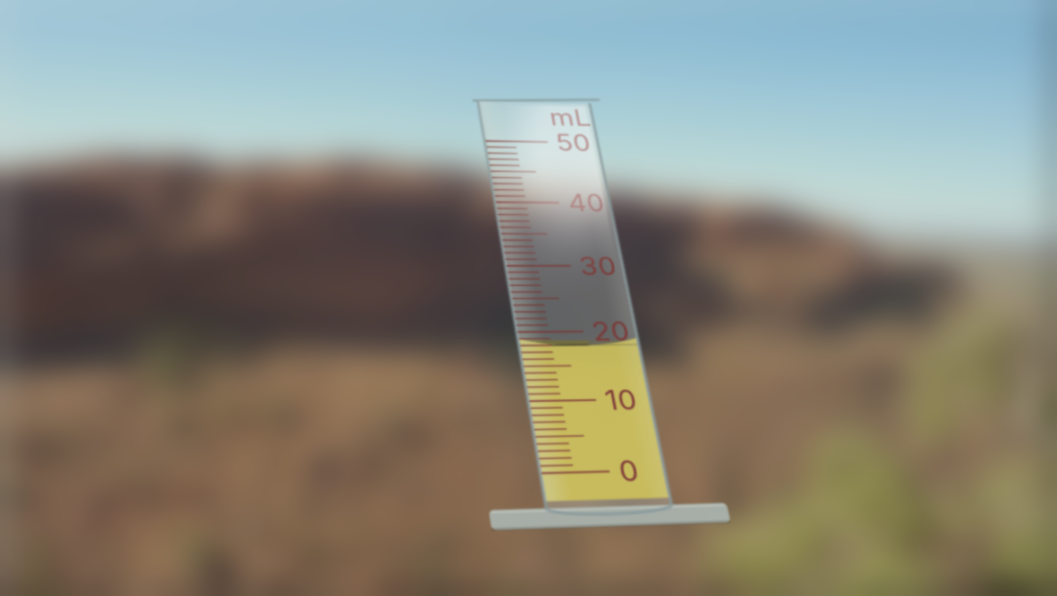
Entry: 18 mL
